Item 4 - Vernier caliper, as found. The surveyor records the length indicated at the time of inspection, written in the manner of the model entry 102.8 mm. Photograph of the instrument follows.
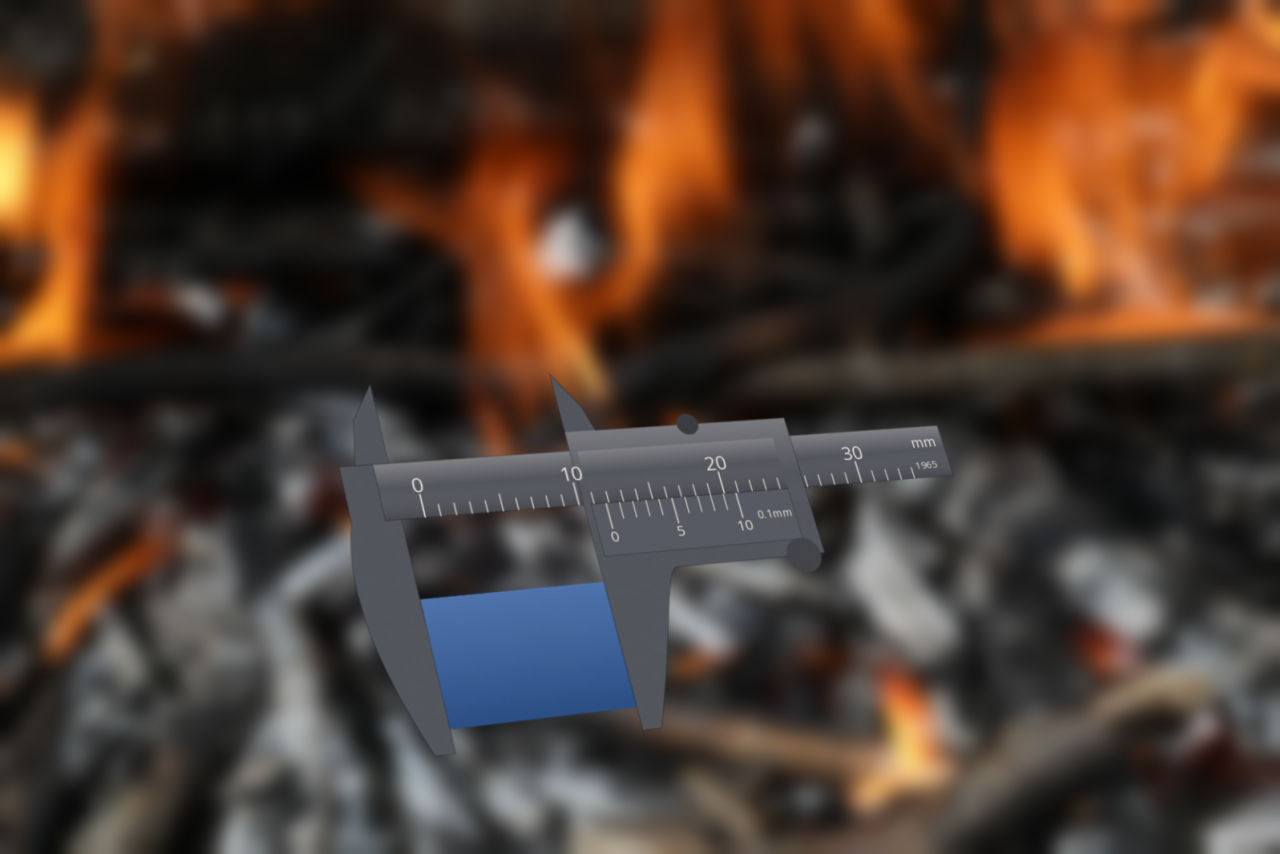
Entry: 11.8 mm
